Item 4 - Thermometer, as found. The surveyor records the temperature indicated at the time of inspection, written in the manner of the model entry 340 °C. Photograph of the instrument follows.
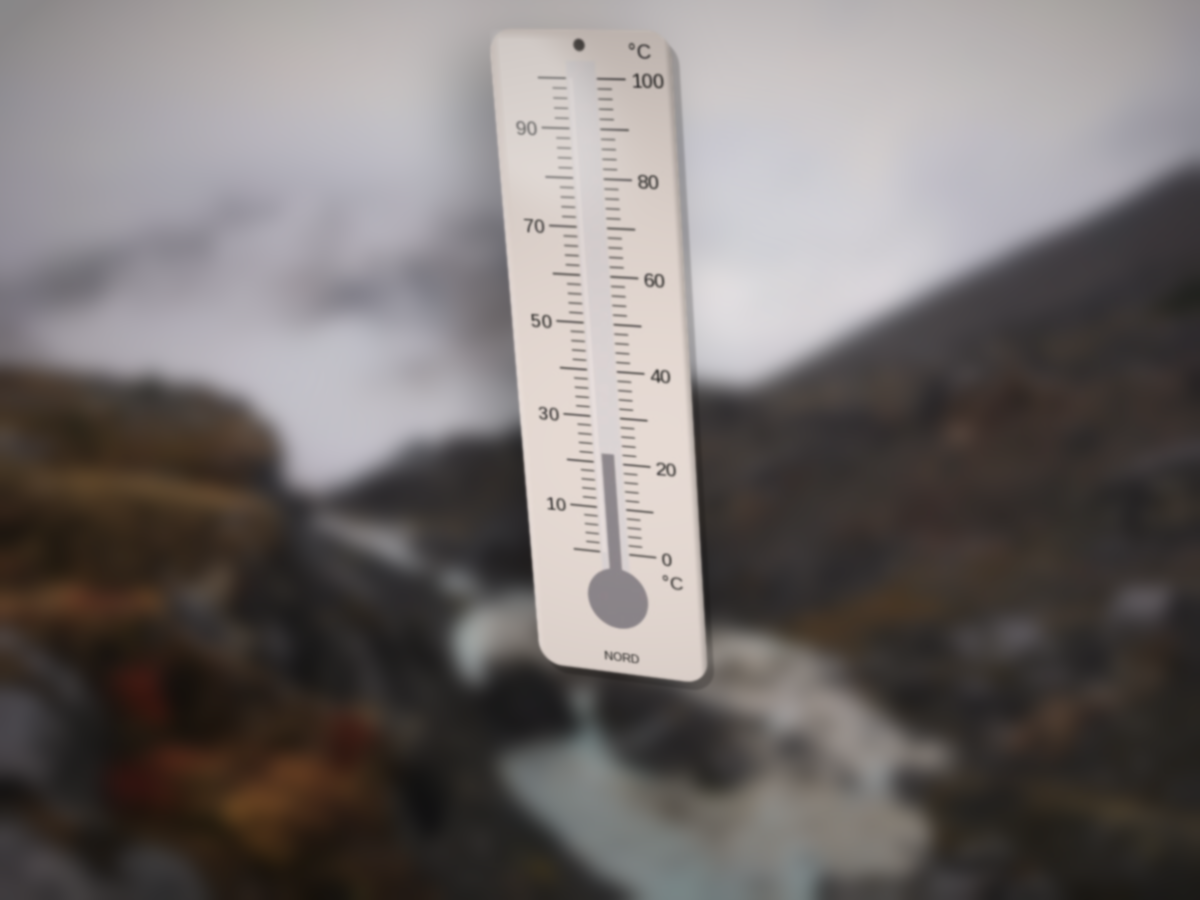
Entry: 22 °C
